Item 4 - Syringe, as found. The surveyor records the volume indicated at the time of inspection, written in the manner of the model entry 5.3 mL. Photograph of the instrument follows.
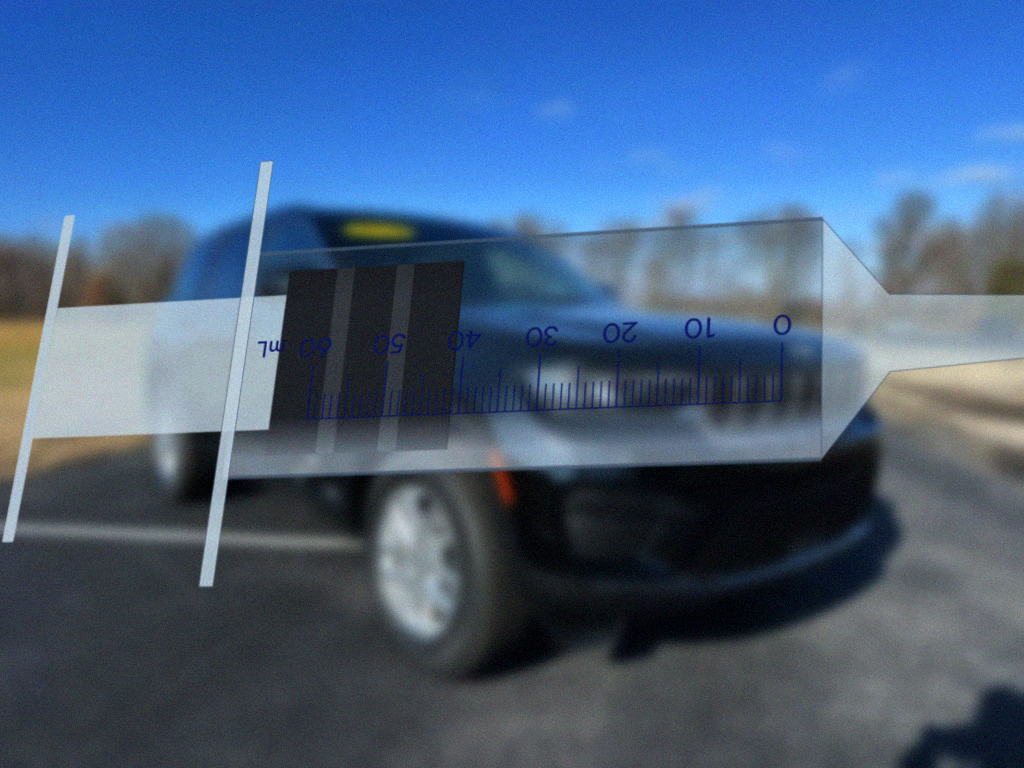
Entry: 41 mL
